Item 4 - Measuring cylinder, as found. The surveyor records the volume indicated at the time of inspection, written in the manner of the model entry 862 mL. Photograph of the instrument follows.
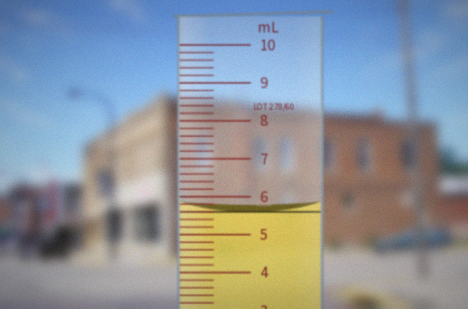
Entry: 5.6 mL
